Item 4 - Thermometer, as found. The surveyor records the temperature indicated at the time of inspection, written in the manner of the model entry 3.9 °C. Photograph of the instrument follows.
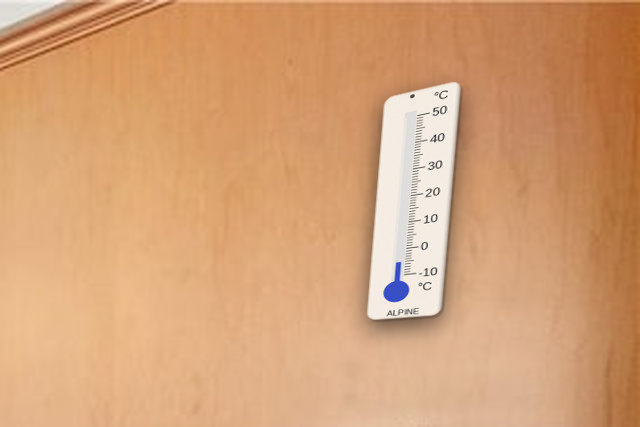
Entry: -5 °C
